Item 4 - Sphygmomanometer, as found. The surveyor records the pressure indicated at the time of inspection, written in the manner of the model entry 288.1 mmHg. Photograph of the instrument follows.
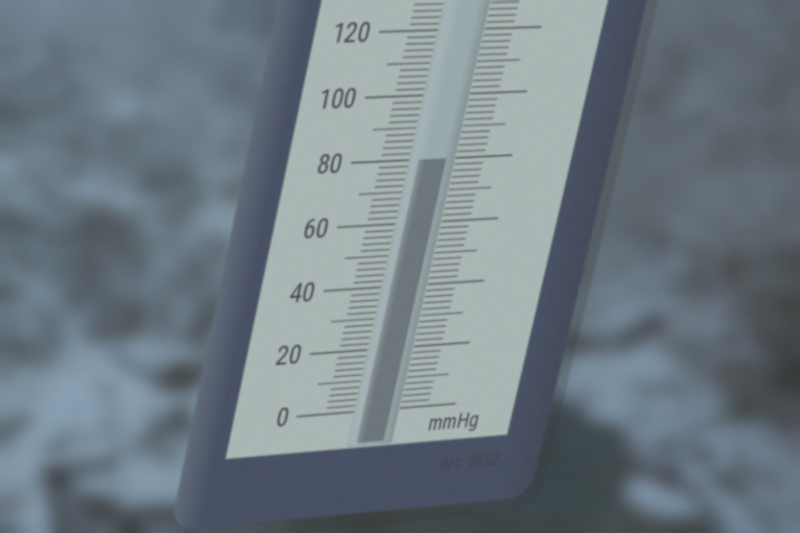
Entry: 80 mmHg
